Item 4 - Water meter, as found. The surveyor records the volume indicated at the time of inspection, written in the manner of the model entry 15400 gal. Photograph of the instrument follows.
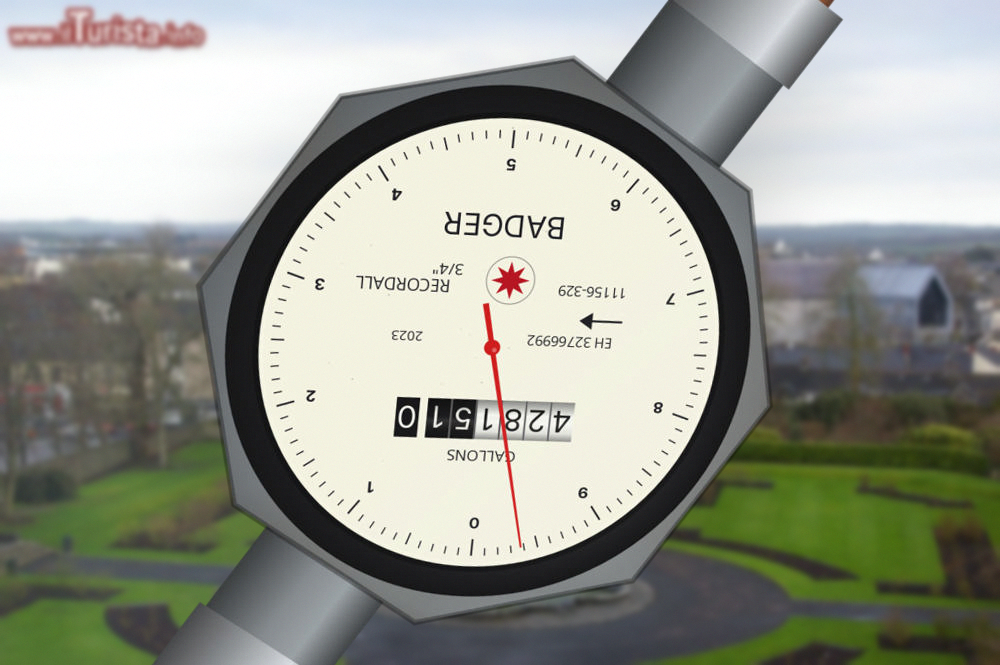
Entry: 4281509.6 gal
